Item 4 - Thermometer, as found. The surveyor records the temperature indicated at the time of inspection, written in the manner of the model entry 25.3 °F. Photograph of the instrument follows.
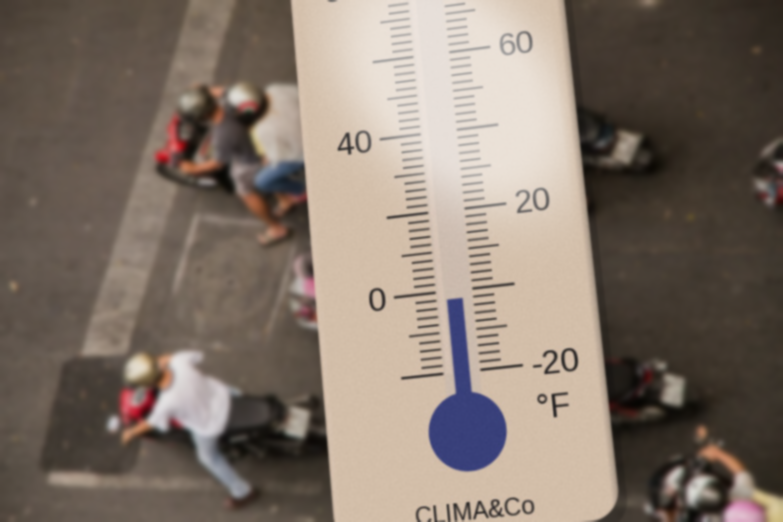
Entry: -2 °F
